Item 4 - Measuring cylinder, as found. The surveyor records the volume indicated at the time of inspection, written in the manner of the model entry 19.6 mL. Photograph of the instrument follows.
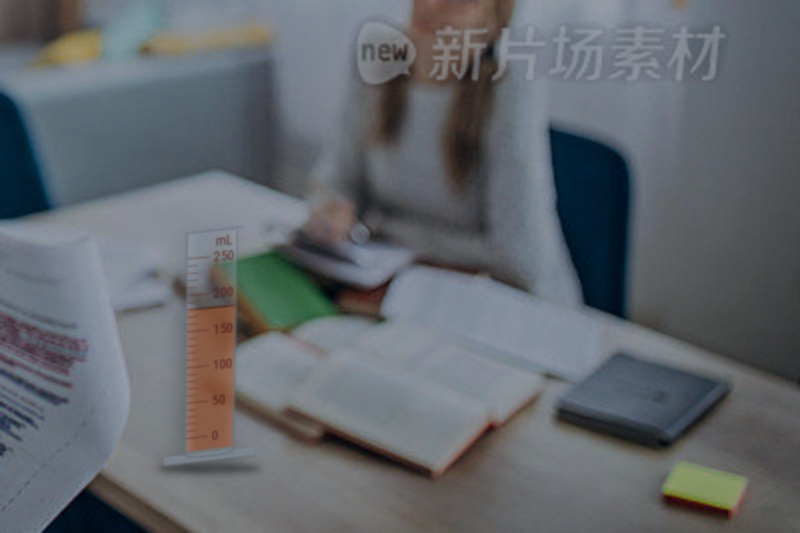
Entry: 180 mL
